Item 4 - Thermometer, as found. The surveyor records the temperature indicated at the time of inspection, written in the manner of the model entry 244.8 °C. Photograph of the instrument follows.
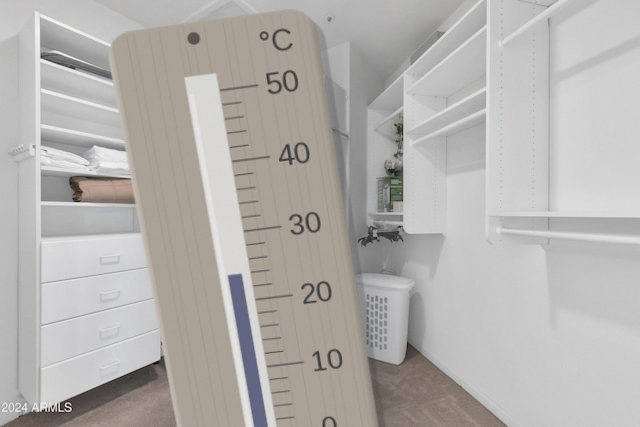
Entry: 24 °C
